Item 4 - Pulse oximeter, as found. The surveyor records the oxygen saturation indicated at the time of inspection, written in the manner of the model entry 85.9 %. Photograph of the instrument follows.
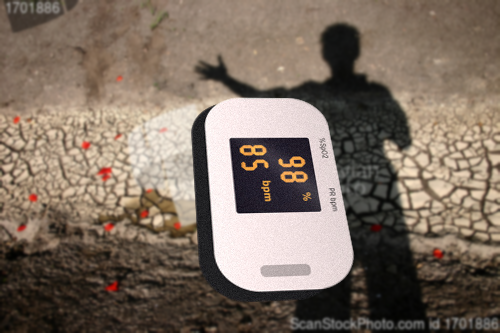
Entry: 98 %
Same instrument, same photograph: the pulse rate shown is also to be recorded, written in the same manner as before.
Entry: 85 bpm
